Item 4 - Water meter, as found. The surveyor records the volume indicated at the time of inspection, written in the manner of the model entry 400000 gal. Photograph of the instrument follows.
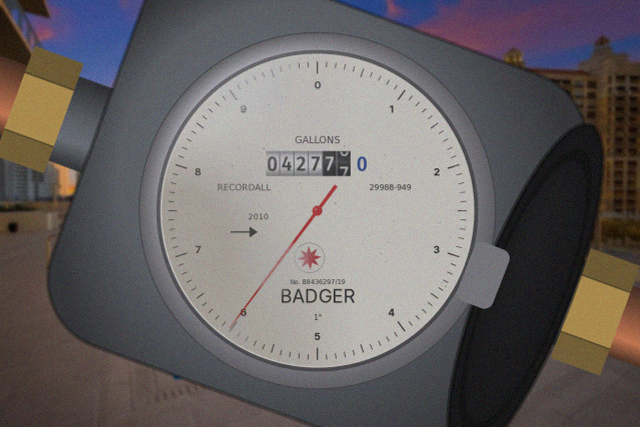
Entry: 427766.0 gal
